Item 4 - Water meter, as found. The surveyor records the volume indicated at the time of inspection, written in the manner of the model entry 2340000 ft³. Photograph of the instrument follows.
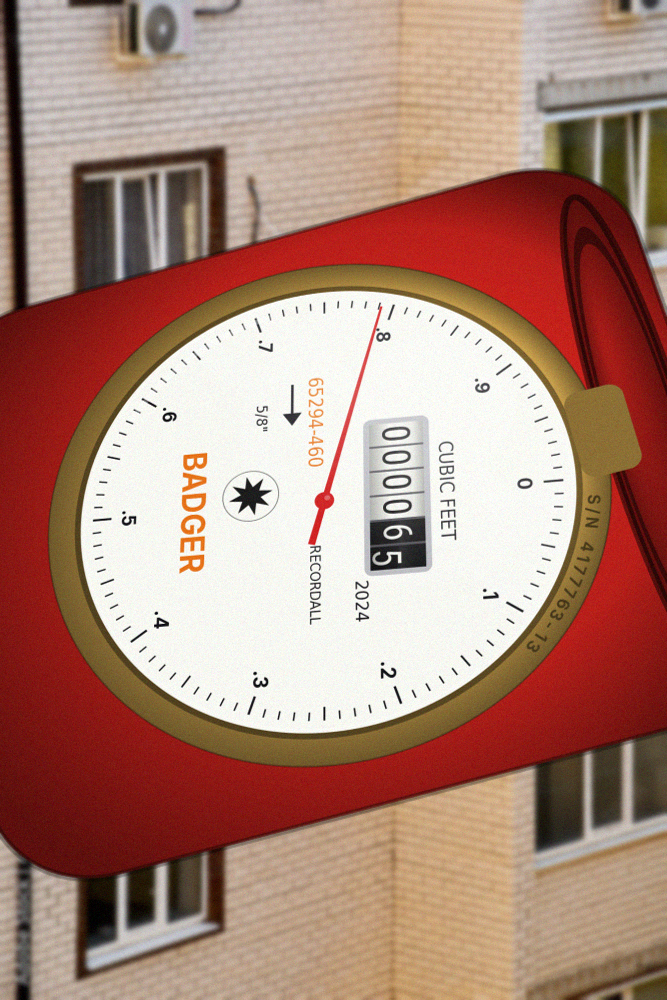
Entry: 64.79 ft³
